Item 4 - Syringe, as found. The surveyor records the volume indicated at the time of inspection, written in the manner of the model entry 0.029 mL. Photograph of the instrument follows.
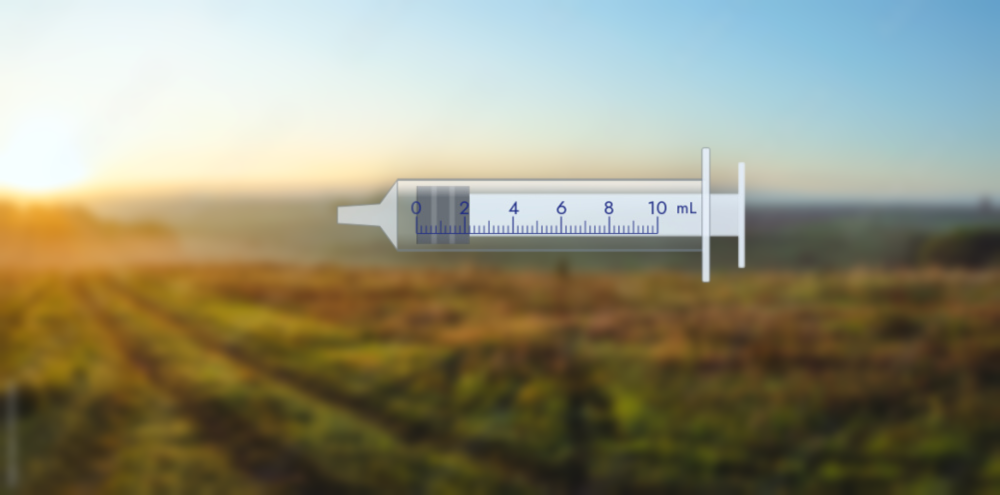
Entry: 0 mL
